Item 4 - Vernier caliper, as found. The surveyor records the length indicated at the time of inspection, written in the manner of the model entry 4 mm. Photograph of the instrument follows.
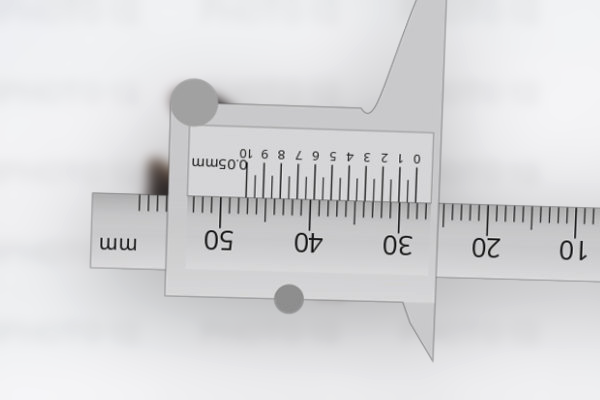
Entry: 28.2 mm
